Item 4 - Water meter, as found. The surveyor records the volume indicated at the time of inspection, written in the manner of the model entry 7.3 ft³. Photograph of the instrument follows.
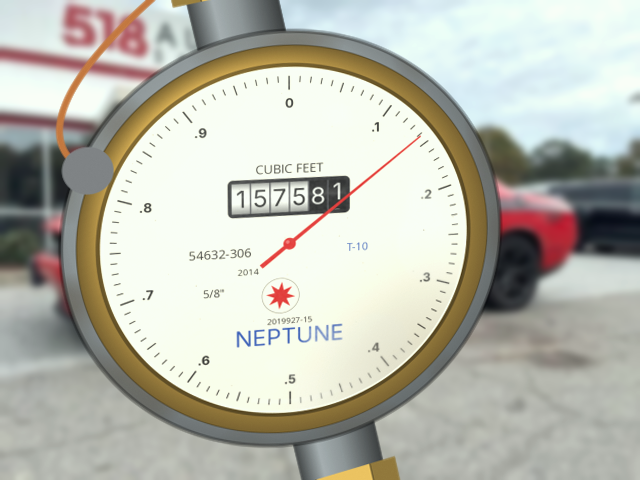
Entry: 157581.14 ft³
